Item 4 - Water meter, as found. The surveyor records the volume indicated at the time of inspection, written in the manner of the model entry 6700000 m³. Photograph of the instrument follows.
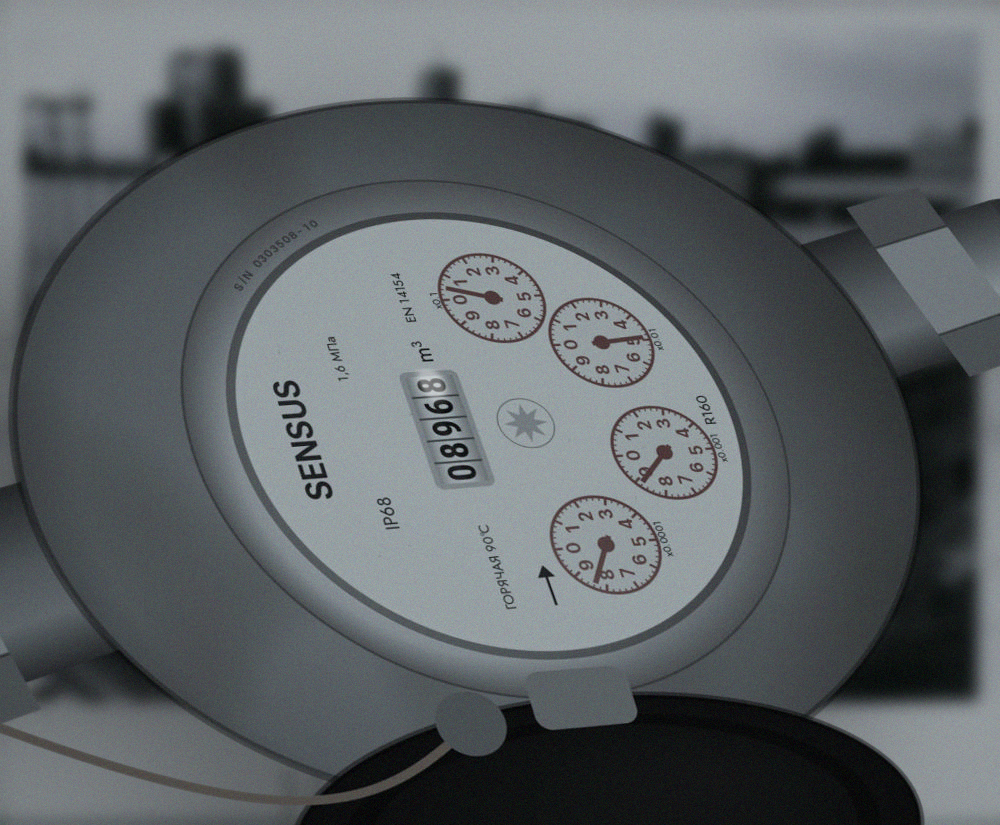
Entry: 8968.0488 m³
